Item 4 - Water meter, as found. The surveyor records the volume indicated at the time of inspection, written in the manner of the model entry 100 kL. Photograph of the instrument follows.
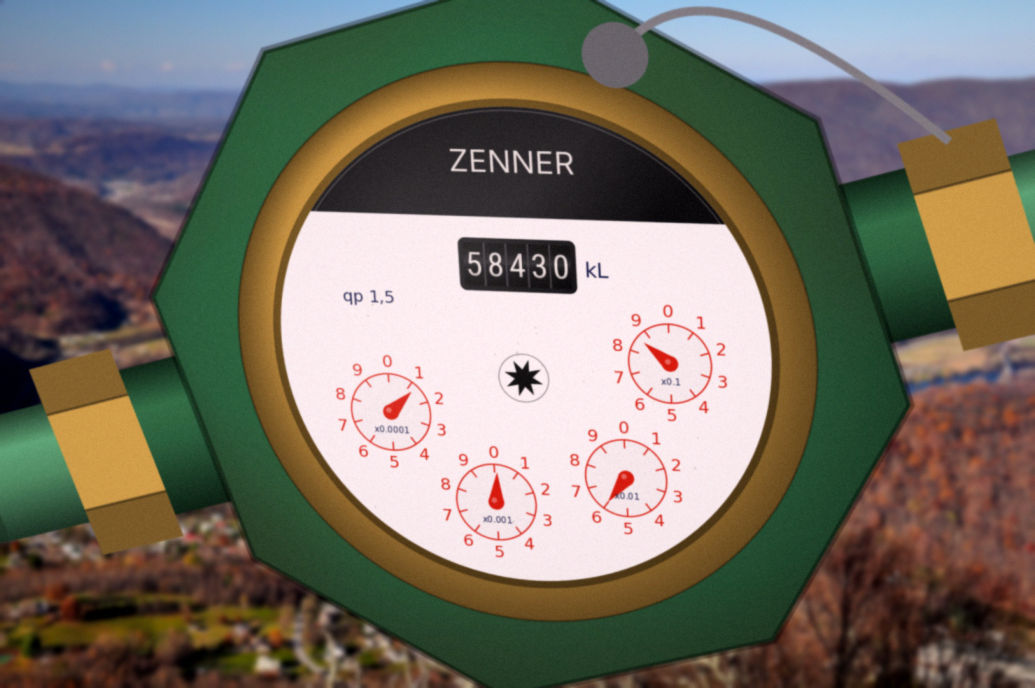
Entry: 58430.8601 kL
